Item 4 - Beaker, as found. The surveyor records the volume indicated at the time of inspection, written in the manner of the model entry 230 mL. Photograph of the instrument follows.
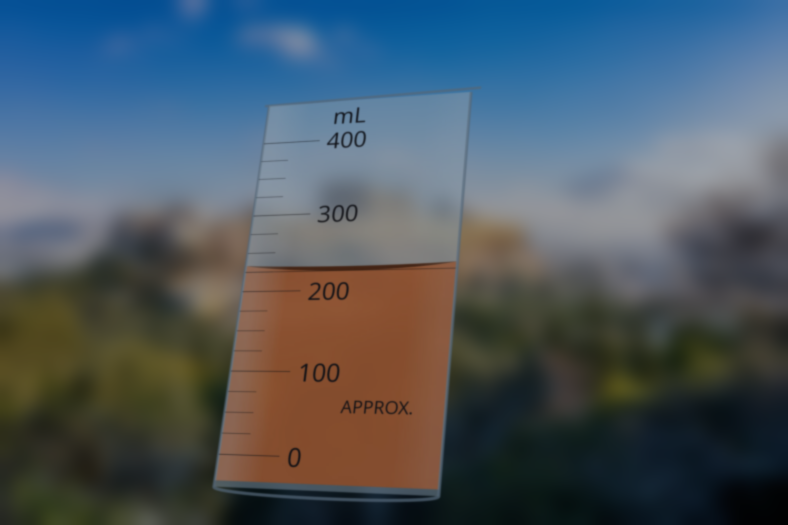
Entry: 225 mL
